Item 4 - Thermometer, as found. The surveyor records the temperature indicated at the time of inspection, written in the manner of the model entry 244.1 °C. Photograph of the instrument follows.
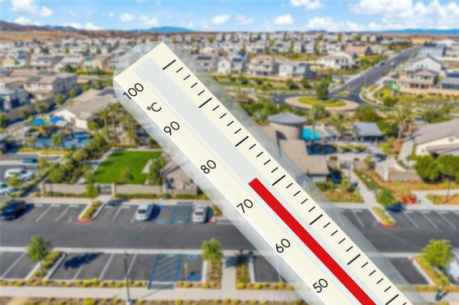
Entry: 73 °C
